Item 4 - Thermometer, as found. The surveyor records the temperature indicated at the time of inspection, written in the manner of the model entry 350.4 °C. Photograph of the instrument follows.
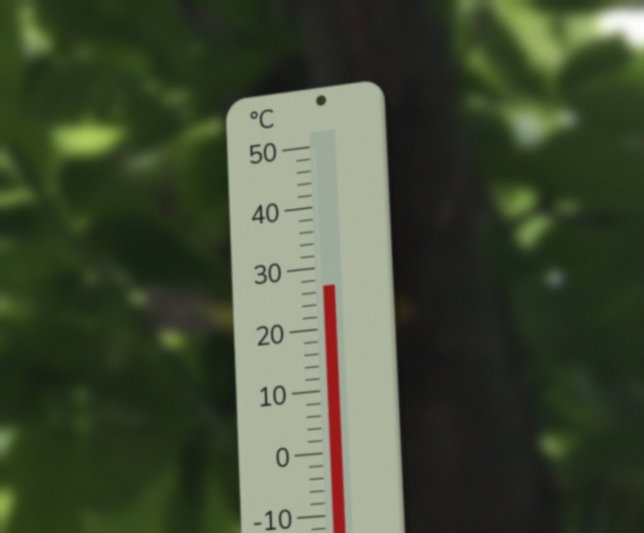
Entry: 27 °C
